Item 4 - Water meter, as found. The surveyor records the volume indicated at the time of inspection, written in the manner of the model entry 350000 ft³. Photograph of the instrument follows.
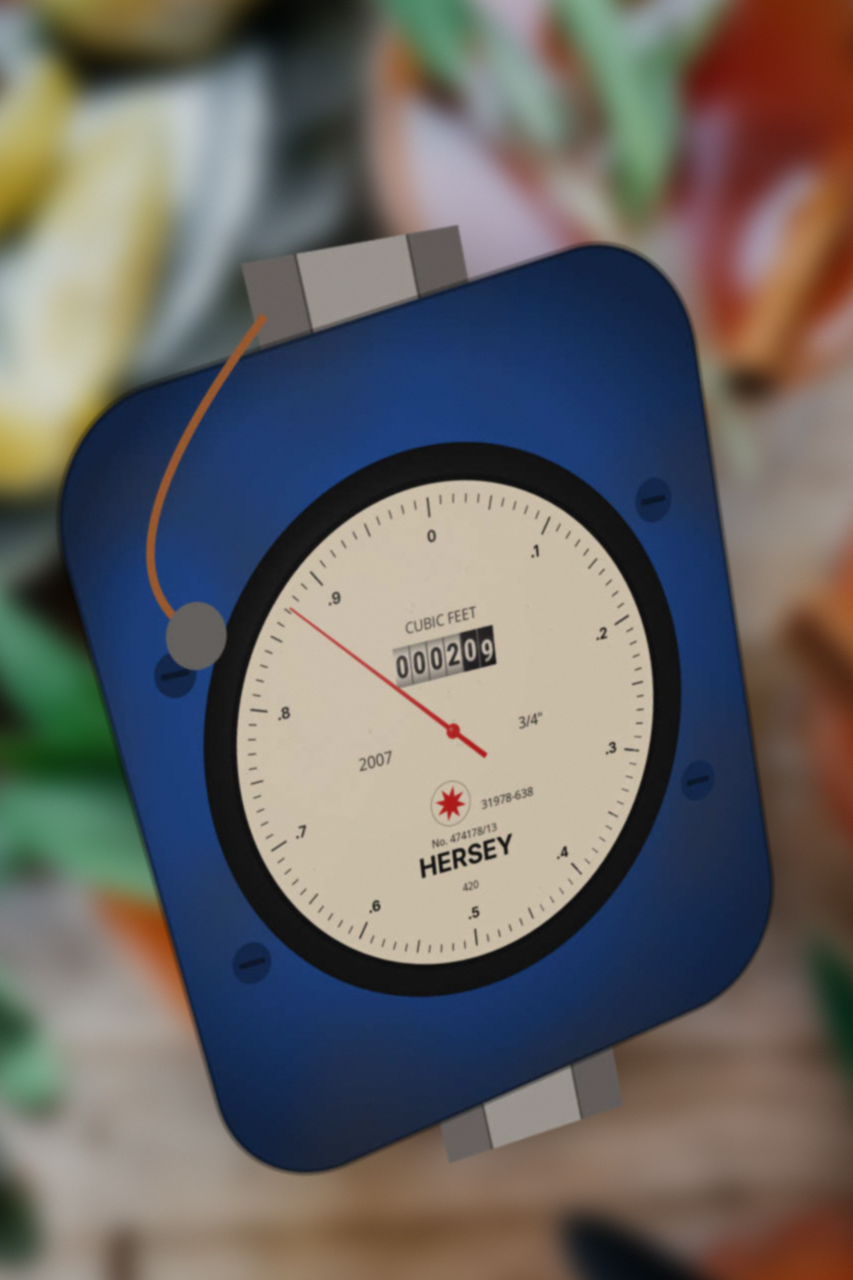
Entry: 208.87 ft³
